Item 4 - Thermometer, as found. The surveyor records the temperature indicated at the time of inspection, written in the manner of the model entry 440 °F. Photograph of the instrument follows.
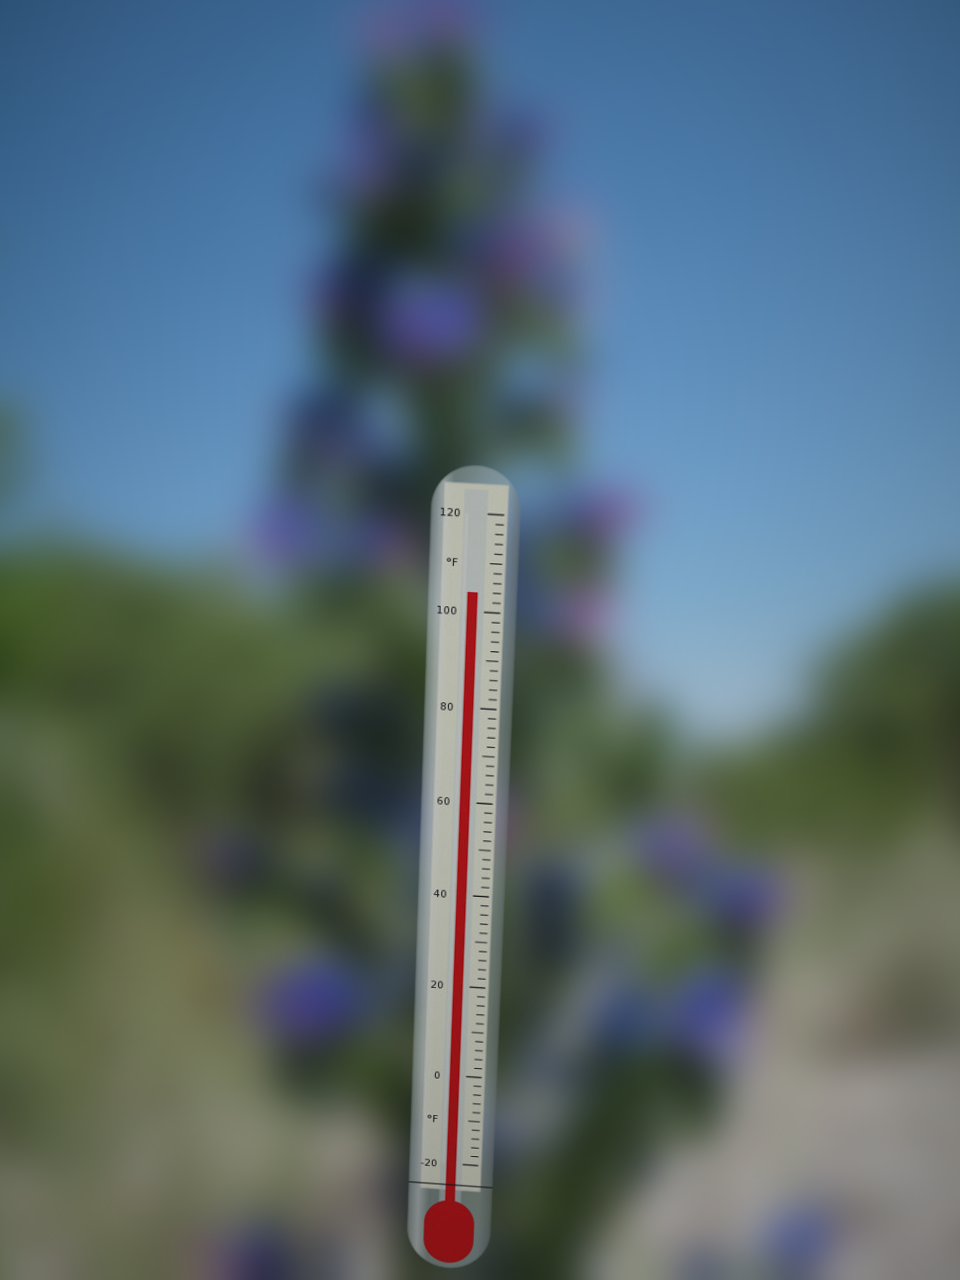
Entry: 104 °F
